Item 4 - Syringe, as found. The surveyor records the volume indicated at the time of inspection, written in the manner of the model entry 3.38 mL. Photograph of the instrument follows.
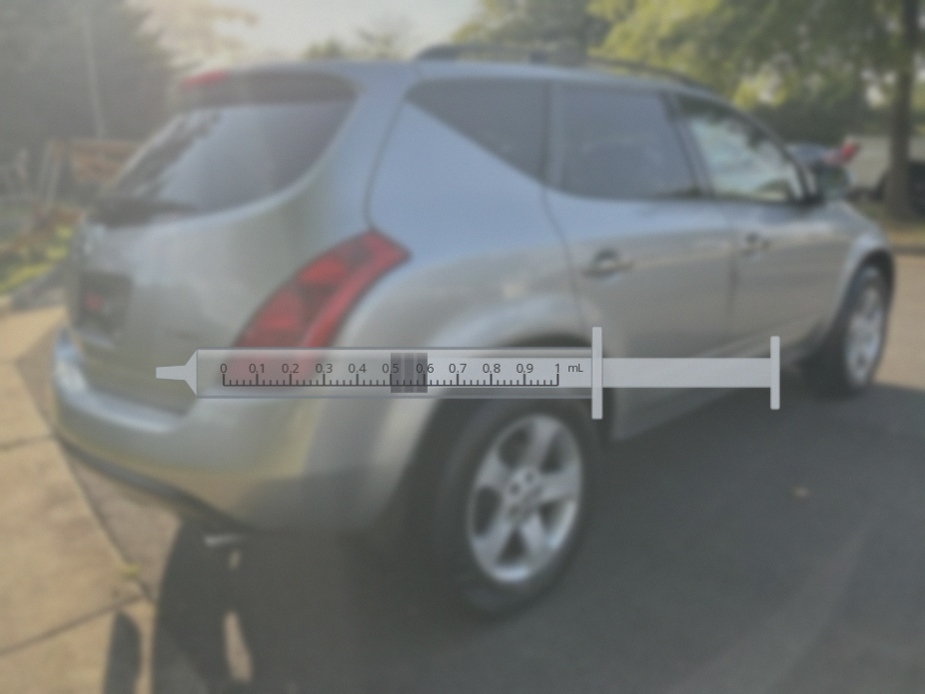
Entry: 0.5 mL
